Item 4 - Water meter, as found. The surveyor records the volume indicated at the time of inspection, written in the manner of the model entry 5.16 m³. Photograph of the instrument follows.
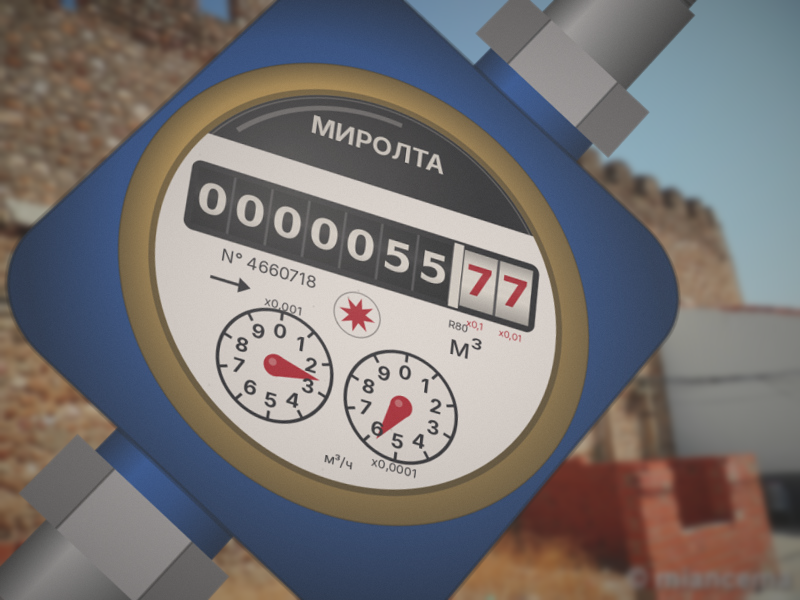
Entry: 55.7725 m³
